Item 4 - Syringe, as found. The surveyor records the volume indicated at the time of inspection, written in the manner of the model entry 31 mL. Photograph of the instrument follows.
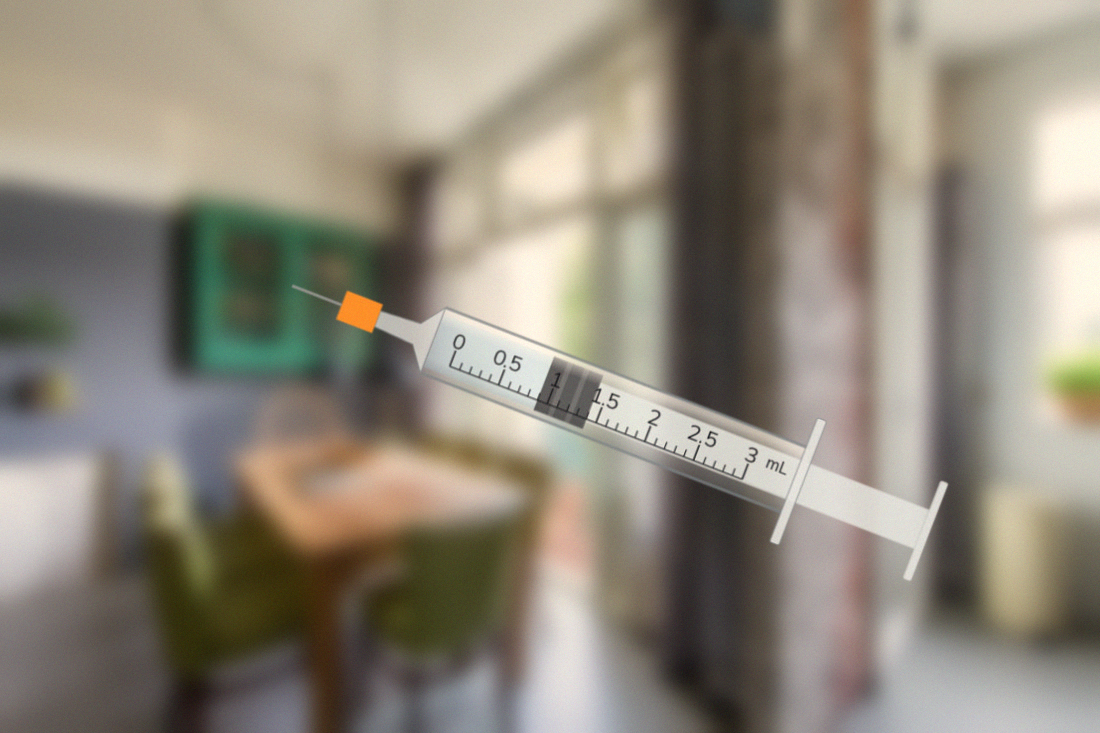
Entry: 0.9 mL
